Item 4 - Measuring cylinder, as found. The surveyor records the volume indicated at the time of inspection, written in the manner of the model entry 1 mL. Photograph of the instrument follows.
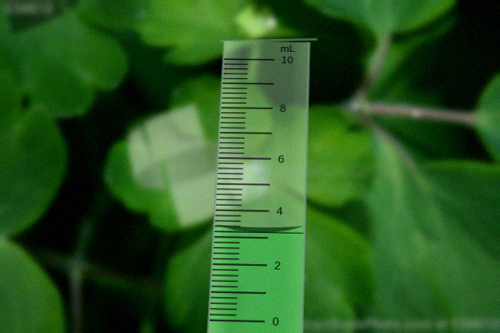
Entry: 3.2 mL
